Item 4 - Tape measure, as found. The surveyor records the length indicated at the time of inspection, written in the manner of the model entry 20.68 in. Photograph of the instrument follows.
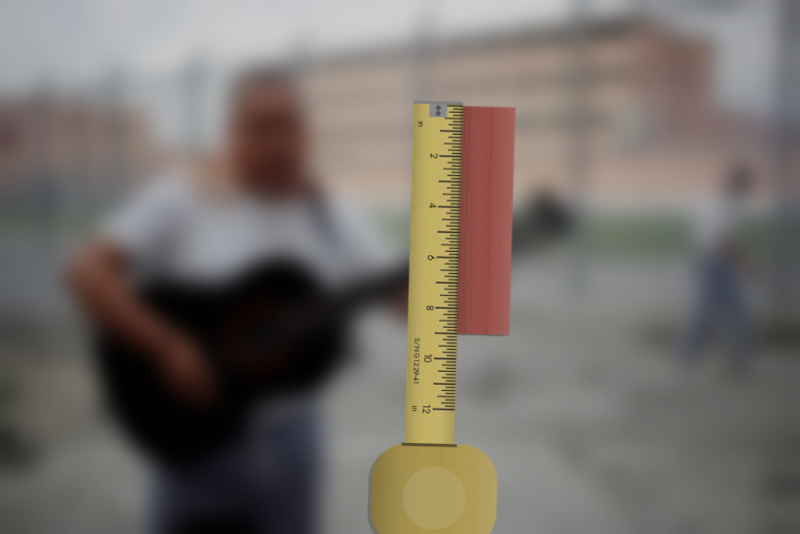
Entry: 9 in
